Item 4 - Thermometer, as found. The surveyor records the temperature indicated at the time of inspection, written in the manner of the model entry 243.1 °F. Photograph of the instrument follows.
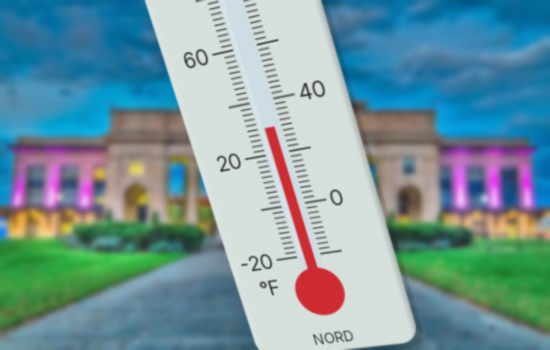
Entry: 30 °F
